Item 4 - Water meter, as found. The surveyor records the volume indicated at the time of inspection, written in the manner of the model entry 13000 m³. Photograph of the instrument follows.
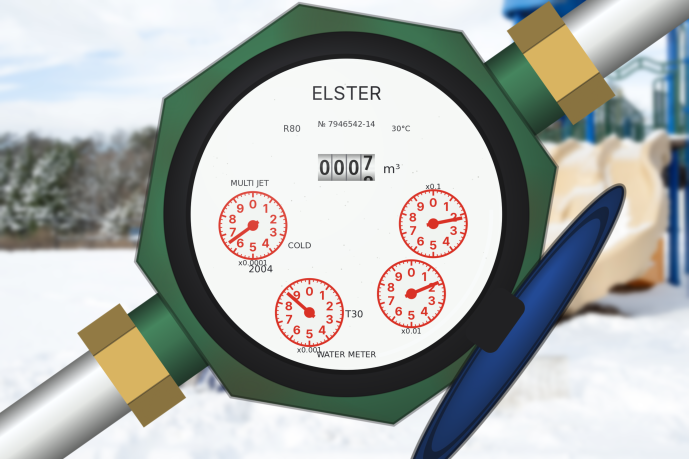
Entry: 7.2186 m³
